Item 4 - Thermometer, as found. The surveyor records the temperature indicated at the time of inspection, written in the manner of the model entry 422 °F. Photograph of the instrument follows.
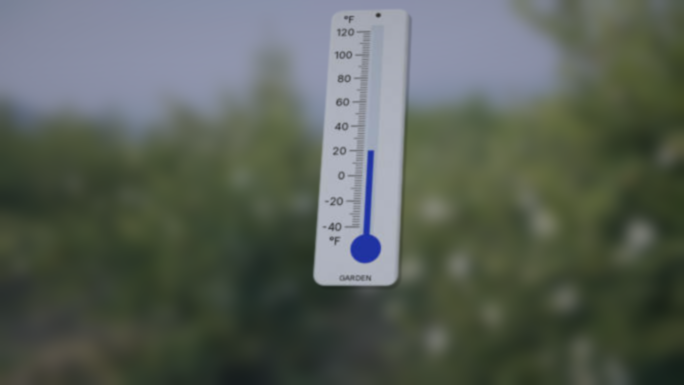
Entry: 20 °F
